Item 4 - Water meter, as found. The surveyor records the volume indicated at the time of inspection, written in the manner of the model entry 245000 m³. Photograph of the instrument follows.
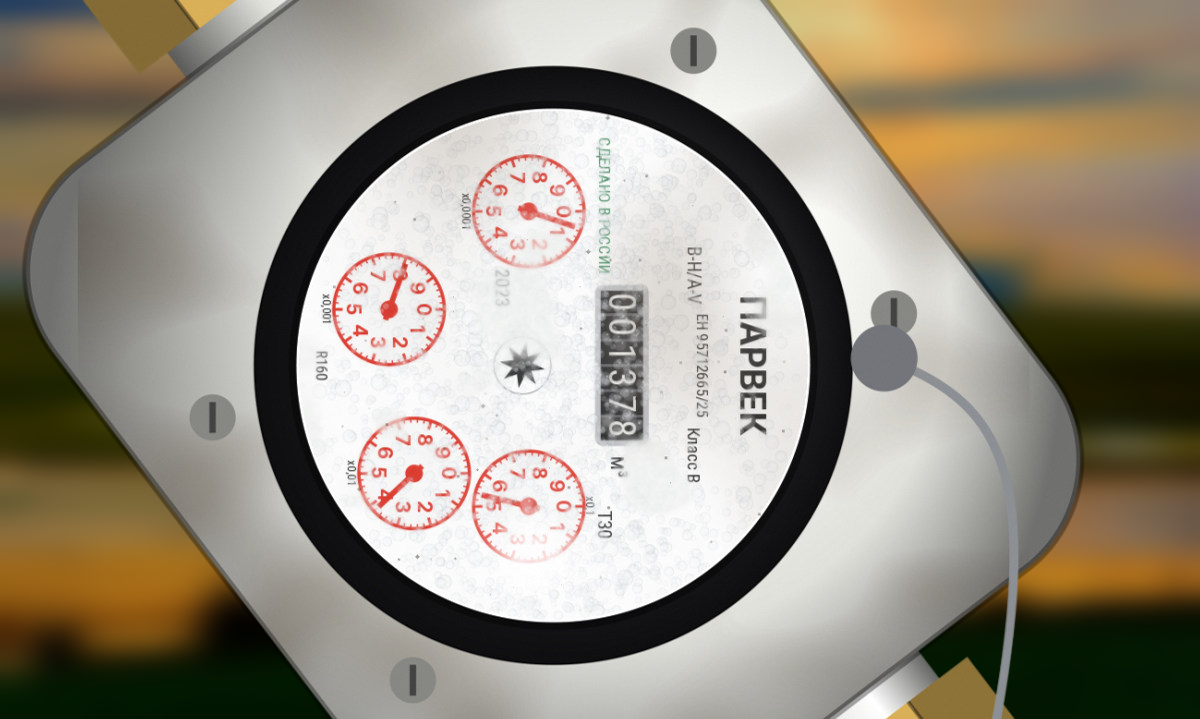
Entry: 1378.5380 m³
